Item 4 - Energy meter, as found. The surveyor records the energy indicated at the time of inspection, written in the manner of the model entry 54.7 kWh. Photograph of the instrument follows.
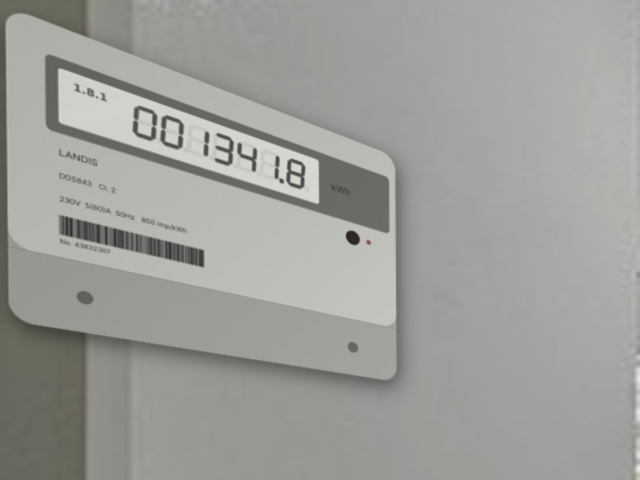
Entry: 1341.8 kWh
